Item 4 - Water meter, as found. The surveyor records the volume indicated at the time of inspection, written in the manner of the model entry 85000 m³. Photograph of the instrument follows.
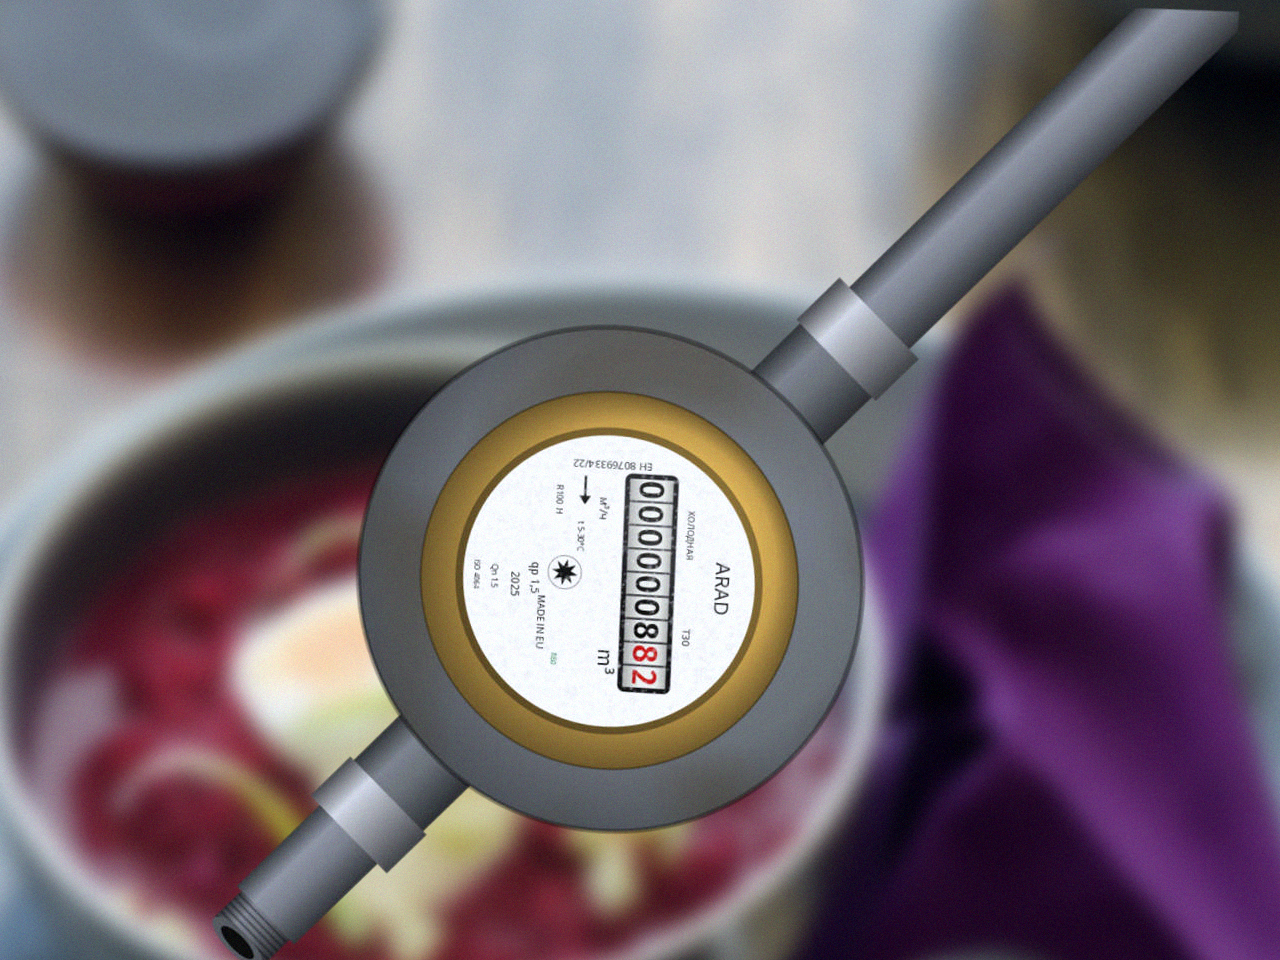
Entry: 8.82 m³
